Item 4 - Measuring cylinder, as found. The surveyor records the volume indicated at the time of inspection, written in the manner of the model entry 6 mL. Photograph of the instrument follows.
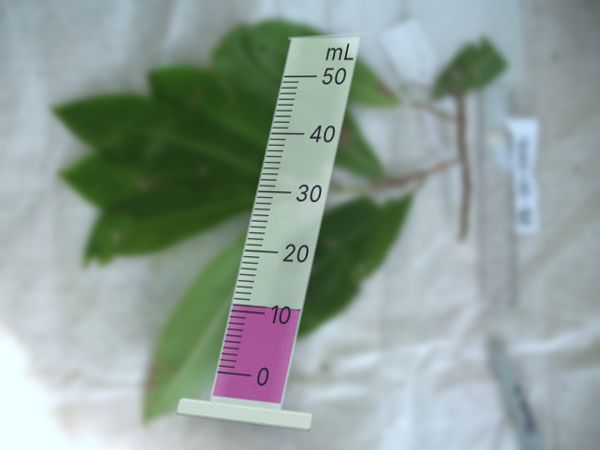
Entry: 11 mL
